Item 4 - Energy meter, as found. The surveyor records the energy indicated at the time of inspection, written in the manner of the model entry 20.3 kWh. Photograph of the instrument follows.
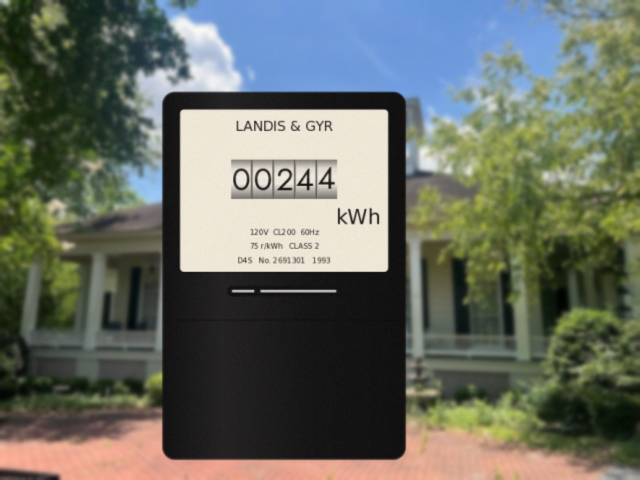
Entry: 244 kWh
